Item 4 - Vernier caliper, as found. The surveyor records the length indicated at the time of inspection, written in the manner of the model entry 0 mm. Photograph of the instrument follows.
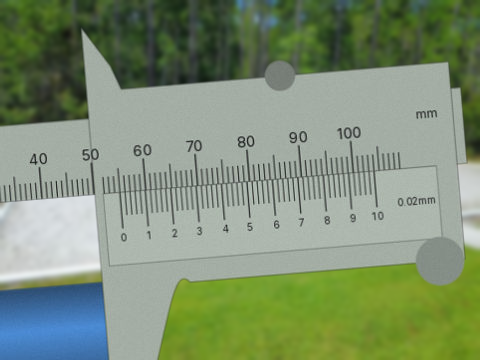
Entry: 55.0 mm
